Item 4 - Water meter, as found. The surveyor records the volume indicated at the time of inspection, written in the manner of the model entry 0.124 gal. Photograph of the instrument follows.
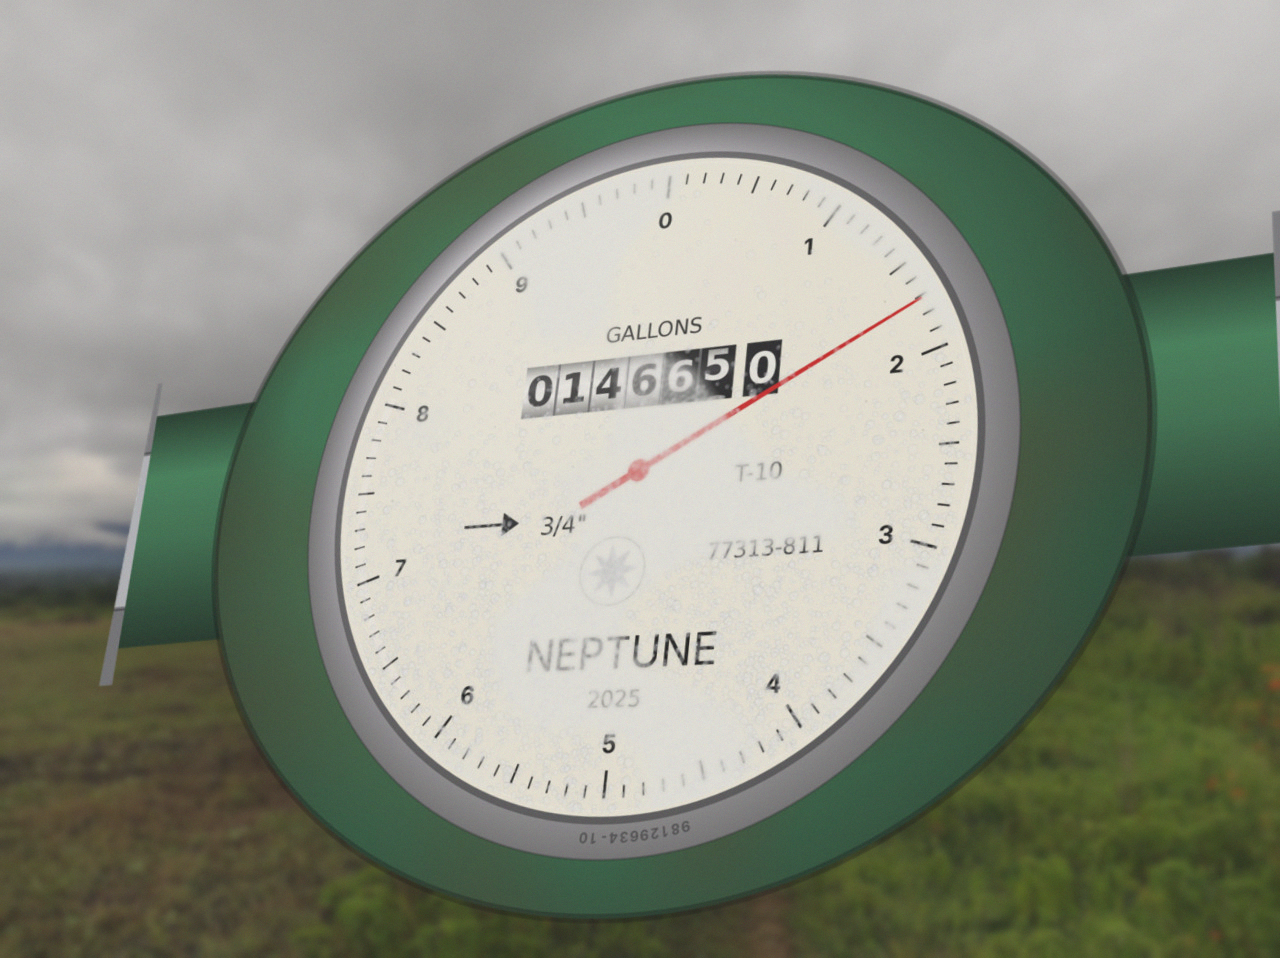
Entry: 146651.7 gal
